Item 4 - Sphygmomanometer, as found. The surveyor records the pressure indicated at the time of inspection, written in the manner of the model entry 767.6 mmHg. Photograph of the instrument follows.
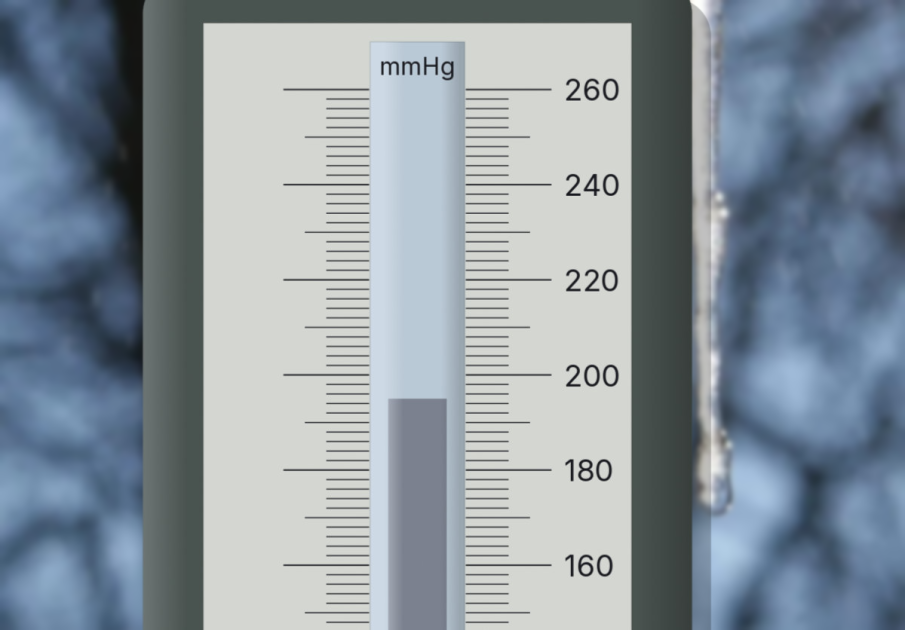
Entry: 195 mmHg
